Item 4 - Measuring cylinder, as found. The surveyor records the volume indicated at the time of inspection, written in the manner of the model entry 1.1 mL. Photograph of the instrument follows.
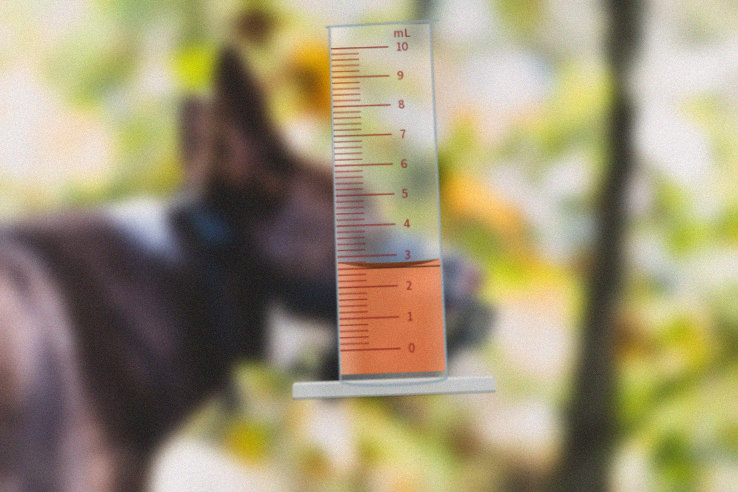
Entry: 2.6 mL
